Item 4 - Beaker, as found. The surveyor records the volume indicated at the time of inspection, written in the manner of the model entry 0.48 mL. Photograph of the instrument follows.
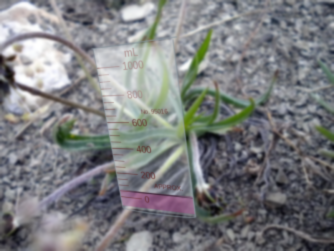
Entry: 50 mL
